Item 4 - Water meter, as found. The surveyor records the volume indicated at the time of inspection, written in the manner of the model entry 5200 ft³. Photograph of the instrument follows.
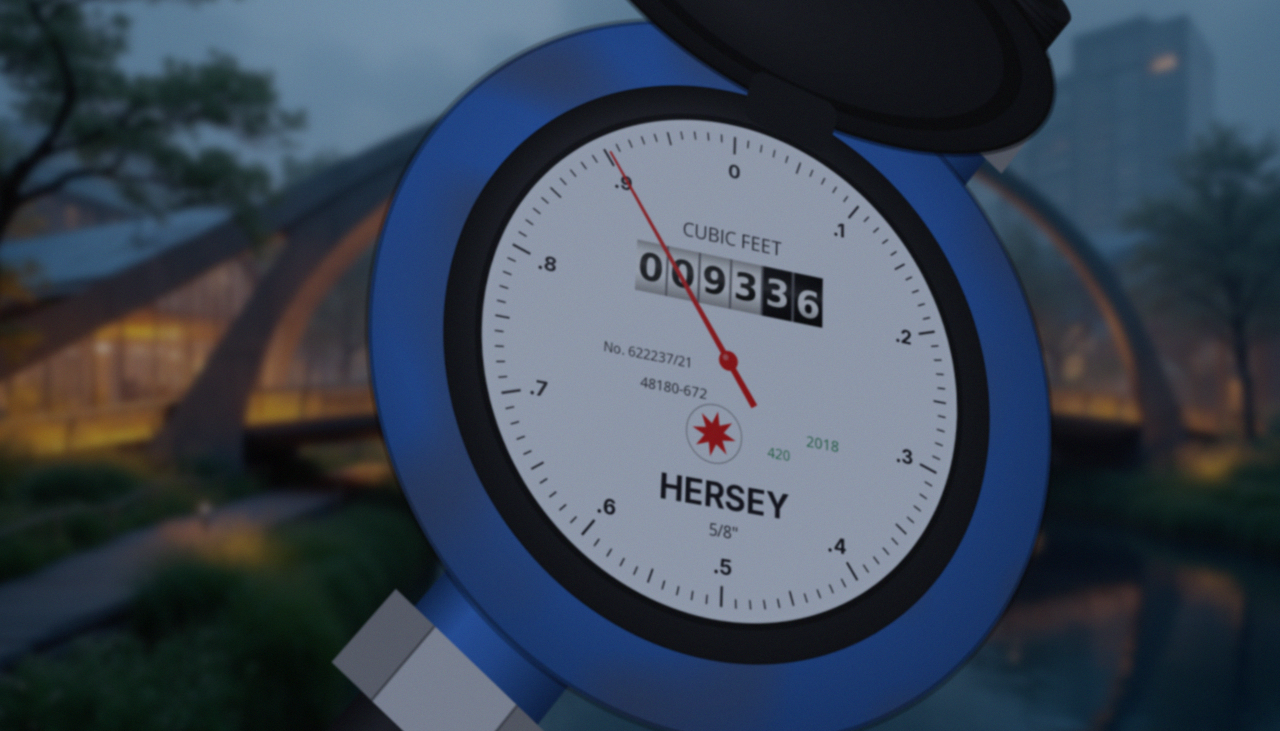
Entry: 9335.90 ft³
